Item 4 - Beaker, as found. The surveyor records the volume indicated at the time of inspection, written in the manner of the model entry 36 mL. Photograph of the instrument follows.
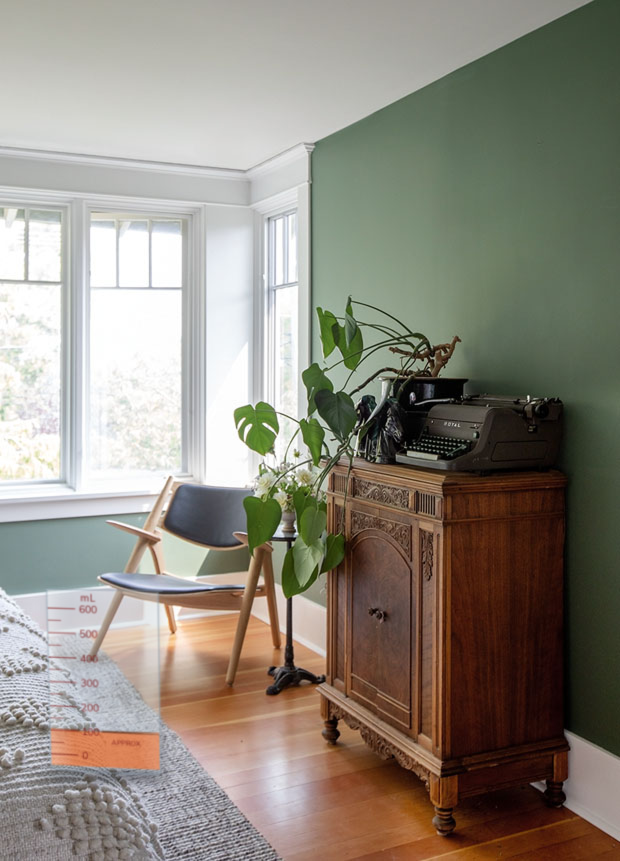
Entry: 100 mL
